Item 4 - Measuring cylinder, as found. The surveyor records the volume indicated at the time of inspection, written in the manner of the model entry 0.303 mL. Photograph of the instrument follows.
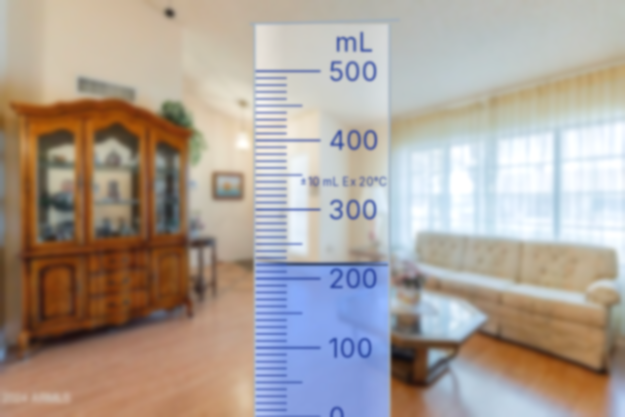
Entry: 220 mL
